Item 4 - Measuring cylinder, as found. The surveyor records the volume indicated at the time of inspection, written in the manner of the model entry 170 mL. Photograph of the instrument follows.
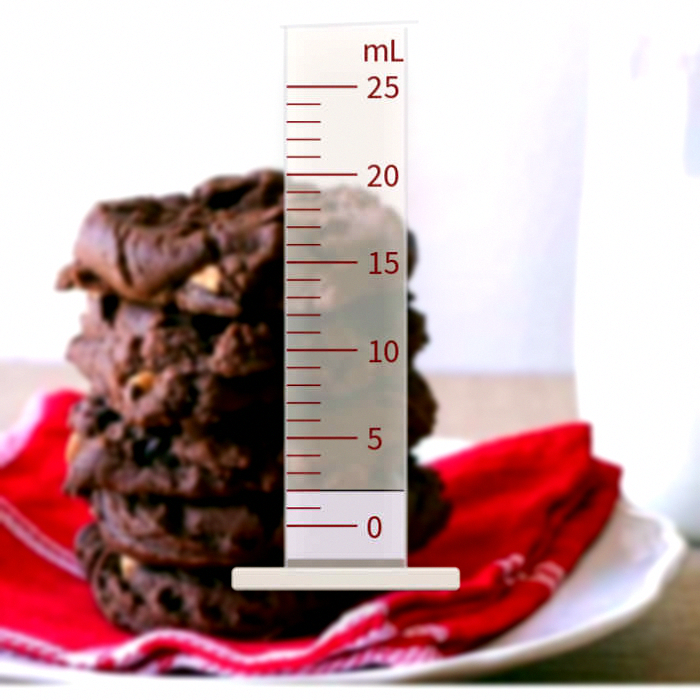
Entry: 2 mL
